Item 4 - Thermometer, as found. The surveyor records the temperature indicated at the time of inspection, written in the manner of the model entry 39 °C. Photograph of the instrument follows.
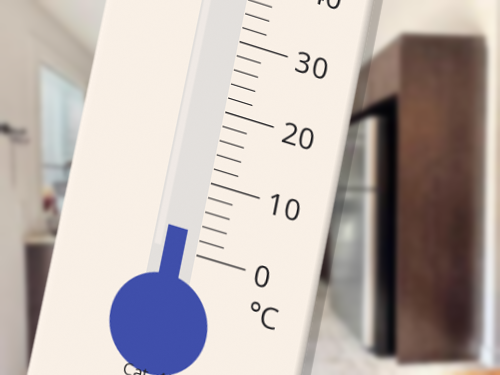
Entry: 3 °C
